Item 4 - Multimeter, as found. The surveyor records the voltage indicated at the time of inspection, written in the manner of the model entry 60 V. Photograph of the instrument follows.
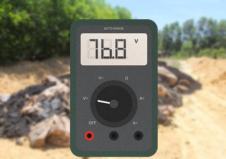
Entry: 76.8 V
